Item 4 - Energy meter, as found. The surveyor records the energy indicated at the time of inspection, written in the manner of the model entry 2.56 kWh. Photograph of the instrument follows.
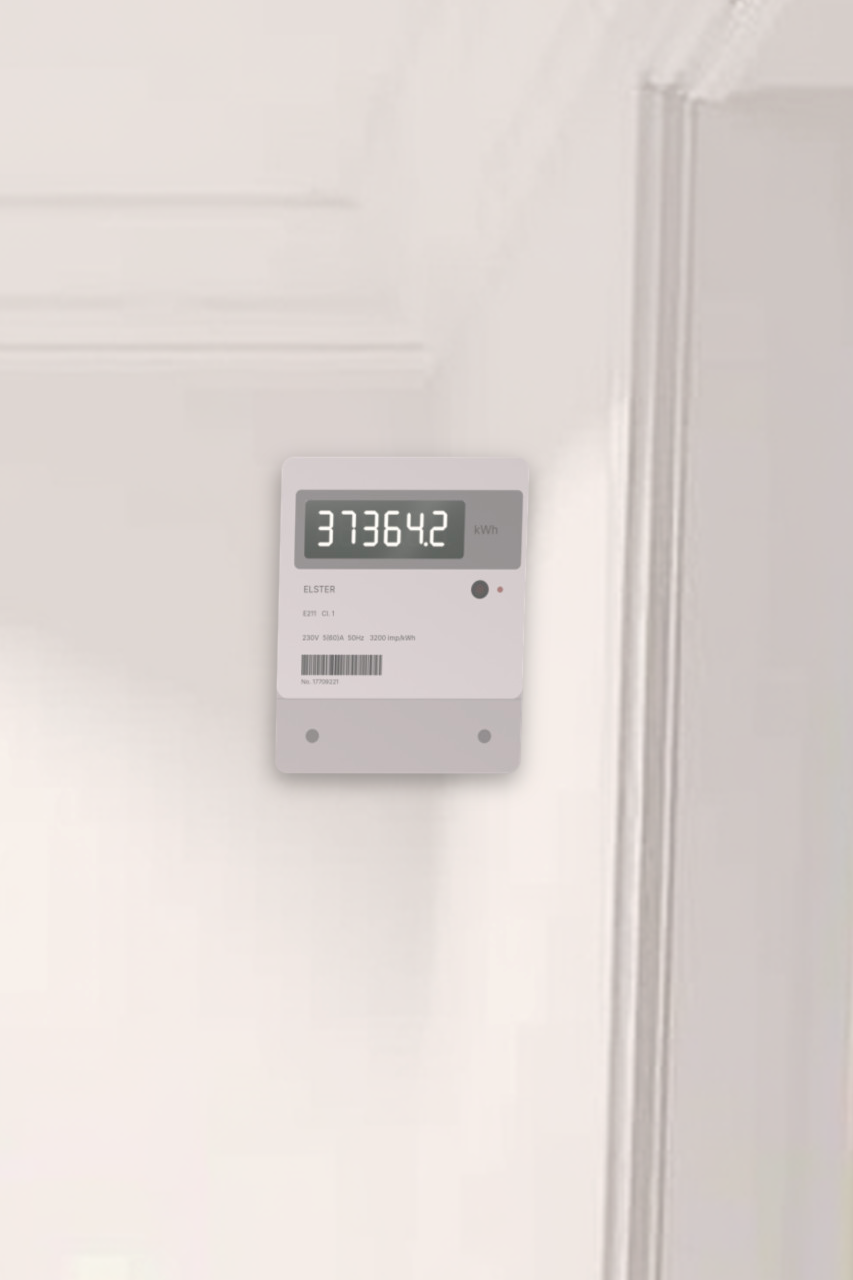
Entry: 37364.2 kWh
